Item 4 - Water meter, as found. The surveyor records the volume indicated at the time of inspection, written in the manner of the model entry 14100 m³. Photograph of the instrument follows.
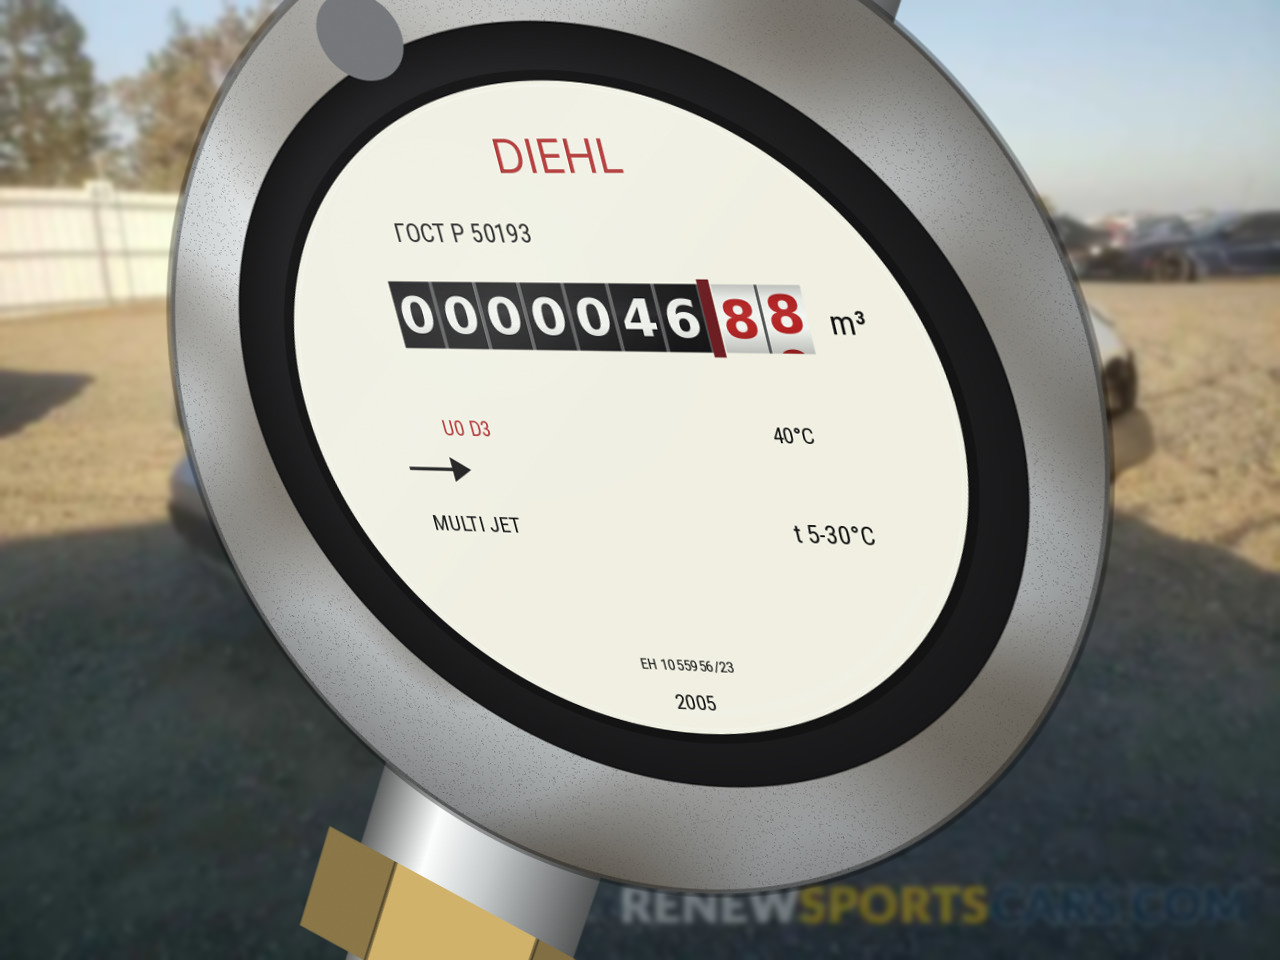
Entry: 46.88 m³
